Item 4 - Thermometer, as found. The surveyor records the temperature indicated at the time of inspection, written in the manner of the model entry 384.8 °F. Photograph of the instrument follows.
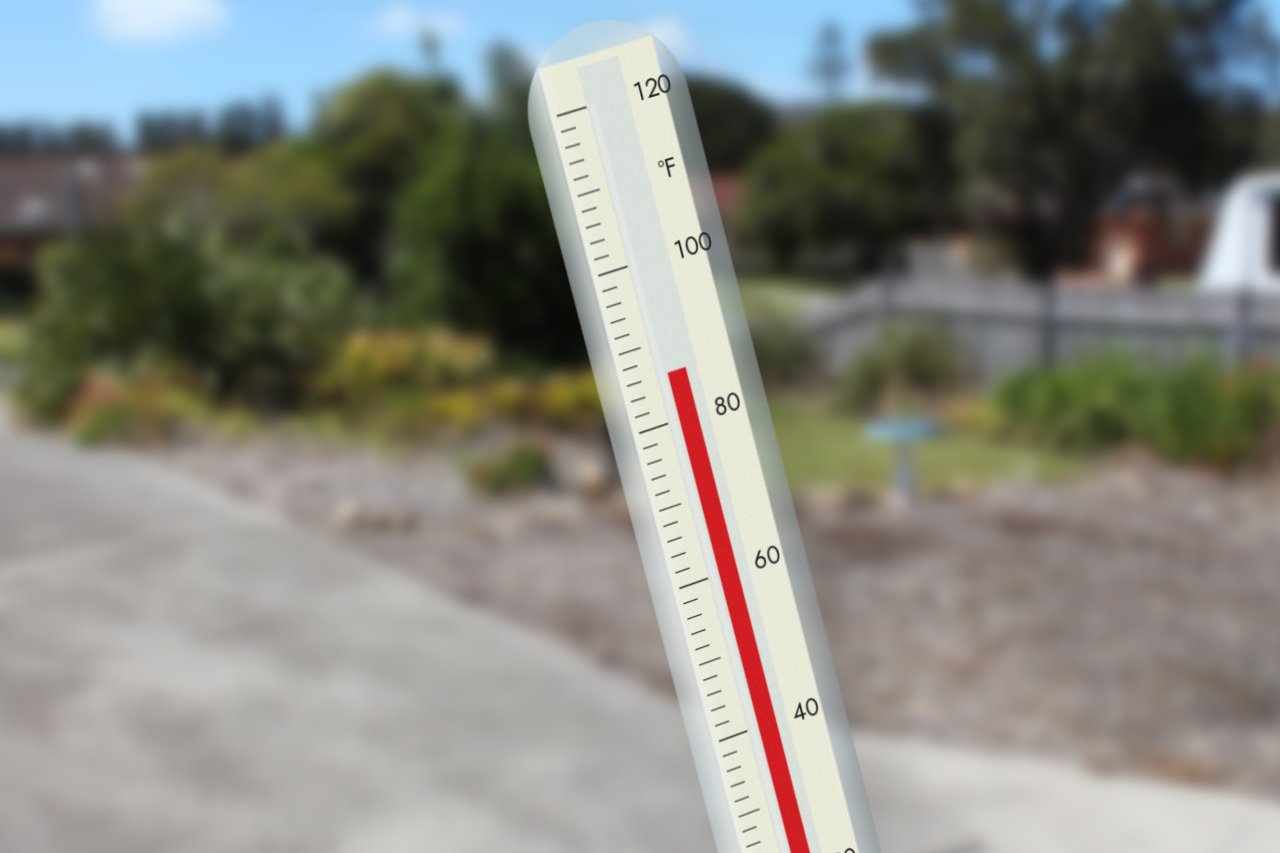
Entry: 86 °F
